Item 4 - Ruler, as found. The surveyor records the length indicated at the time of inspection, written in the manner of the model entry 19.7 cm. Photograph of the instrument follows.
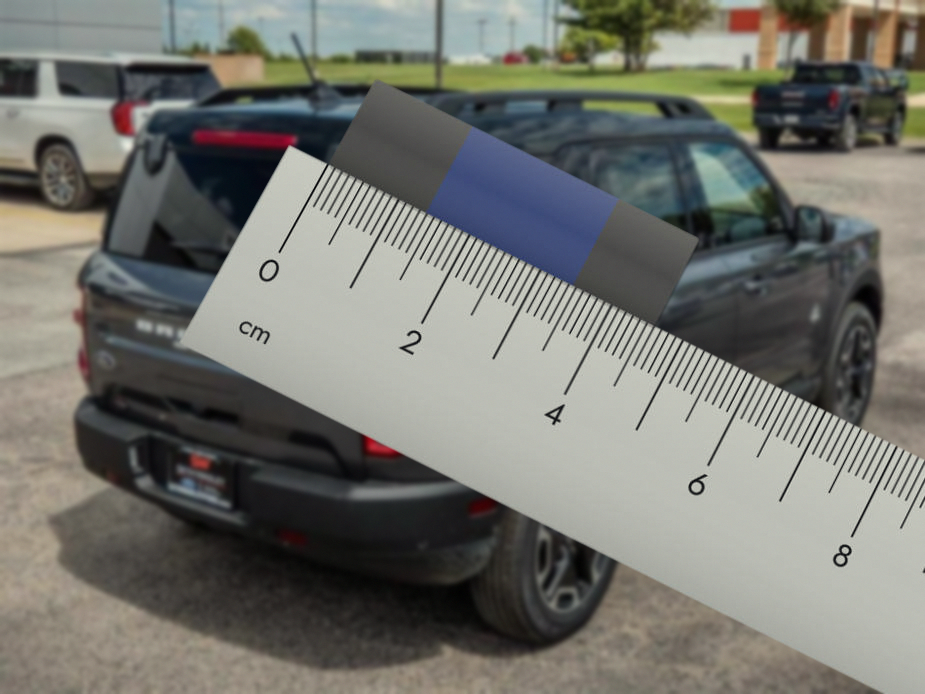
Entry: 4.6 cm
